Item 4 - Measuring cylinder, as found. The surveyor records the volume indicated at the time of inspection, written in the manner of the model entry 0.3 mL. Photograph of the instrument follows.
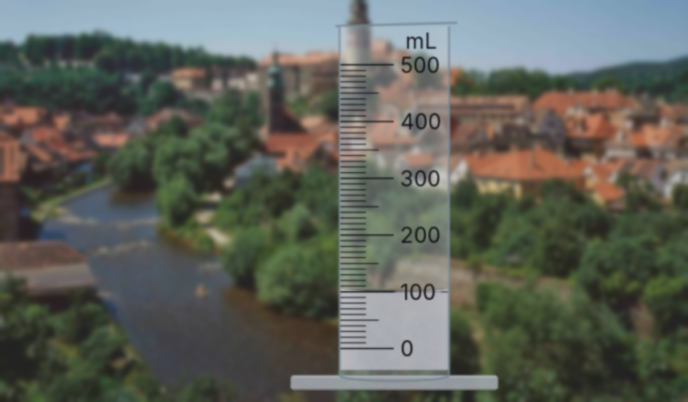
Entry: 100 mL
